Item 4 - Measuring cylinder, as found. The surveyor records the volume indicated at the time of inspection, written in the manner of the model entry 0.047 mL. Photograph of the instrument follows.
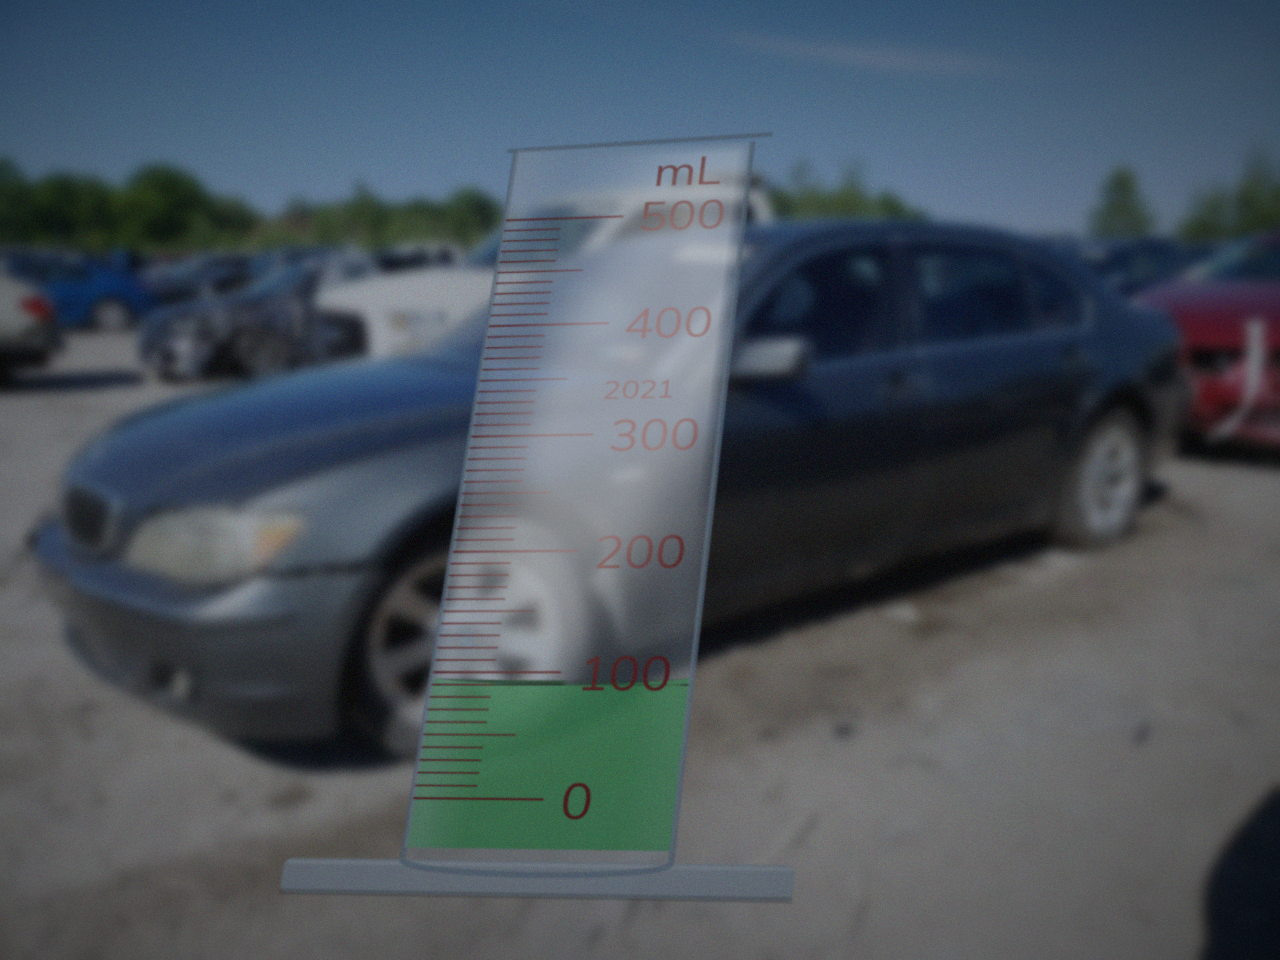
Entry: 90 mL
